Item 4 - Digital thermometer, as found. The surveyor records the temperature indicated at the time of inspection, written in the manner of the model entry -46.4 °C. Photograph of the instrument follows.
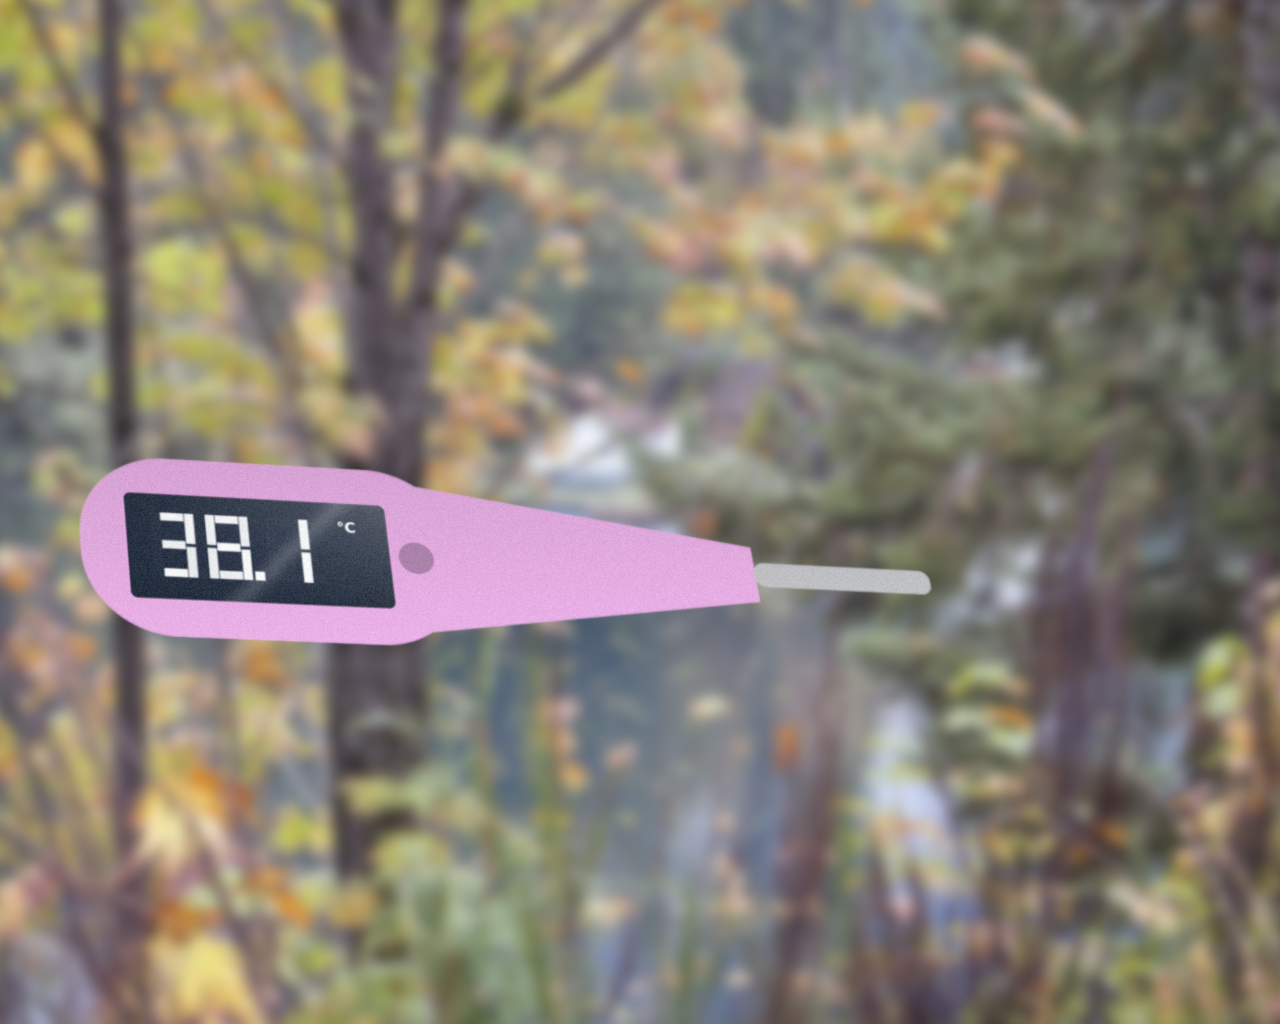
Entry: 38.1 °C
